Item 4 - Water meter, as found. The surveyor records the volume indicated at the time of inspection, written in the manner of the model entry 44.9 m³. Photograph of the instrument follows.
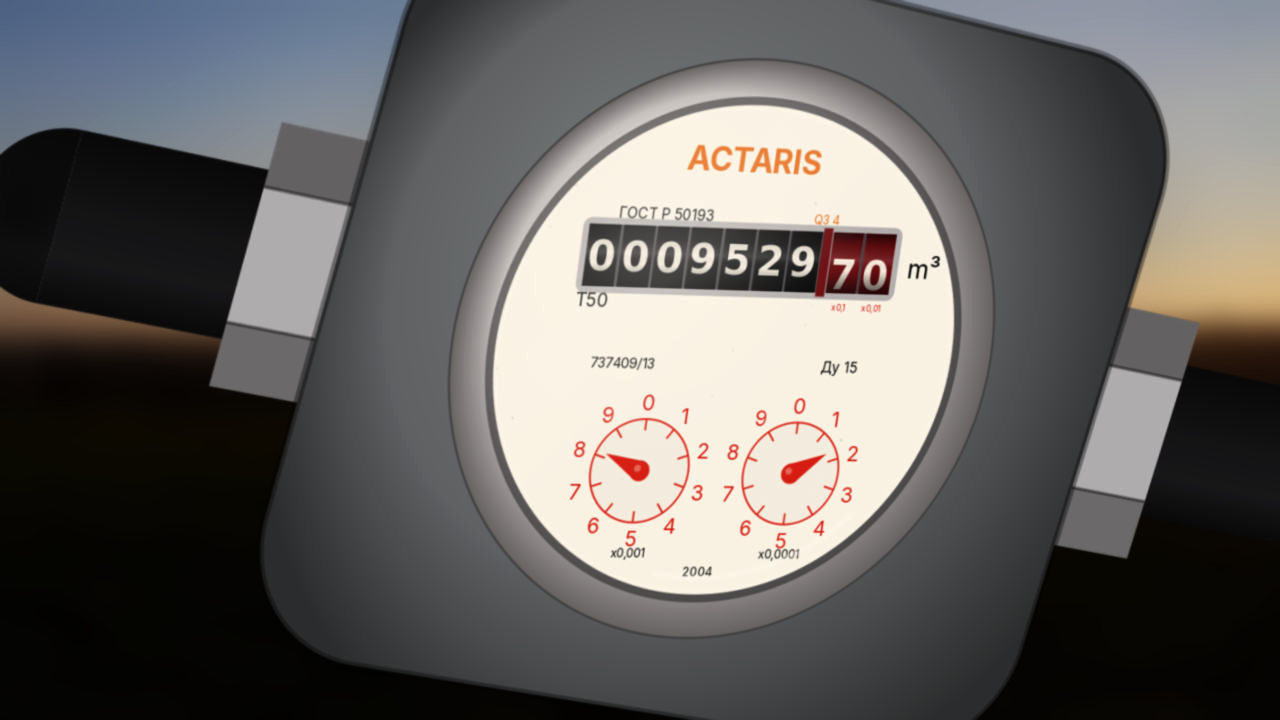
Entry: 9529.6981 m³
